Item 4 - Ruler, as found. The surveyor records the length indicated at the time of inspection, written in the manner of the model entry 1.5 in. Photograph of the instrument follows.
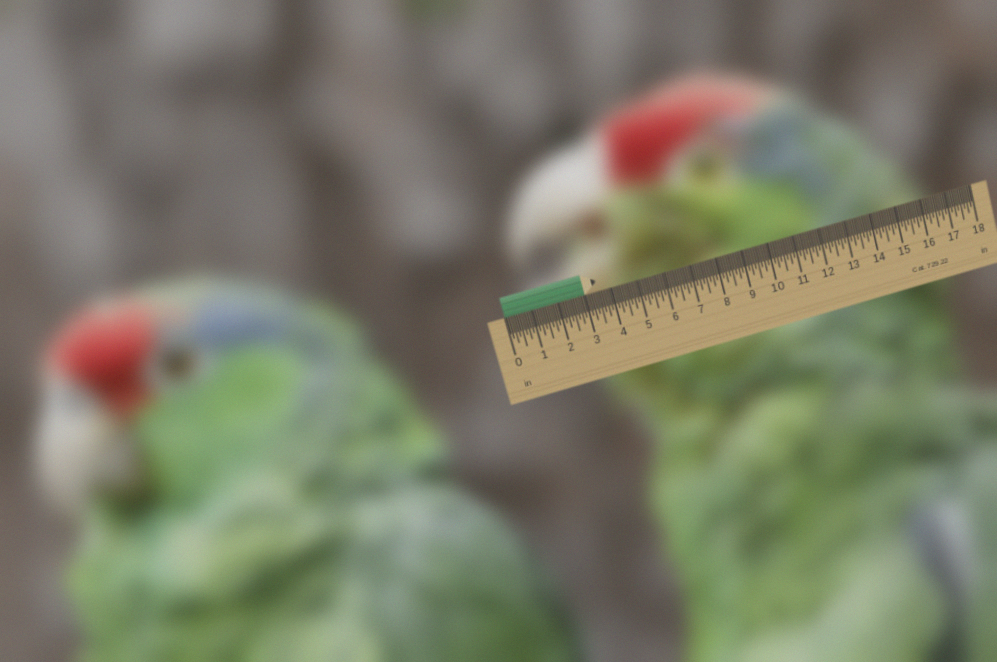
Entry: 3.5 in
